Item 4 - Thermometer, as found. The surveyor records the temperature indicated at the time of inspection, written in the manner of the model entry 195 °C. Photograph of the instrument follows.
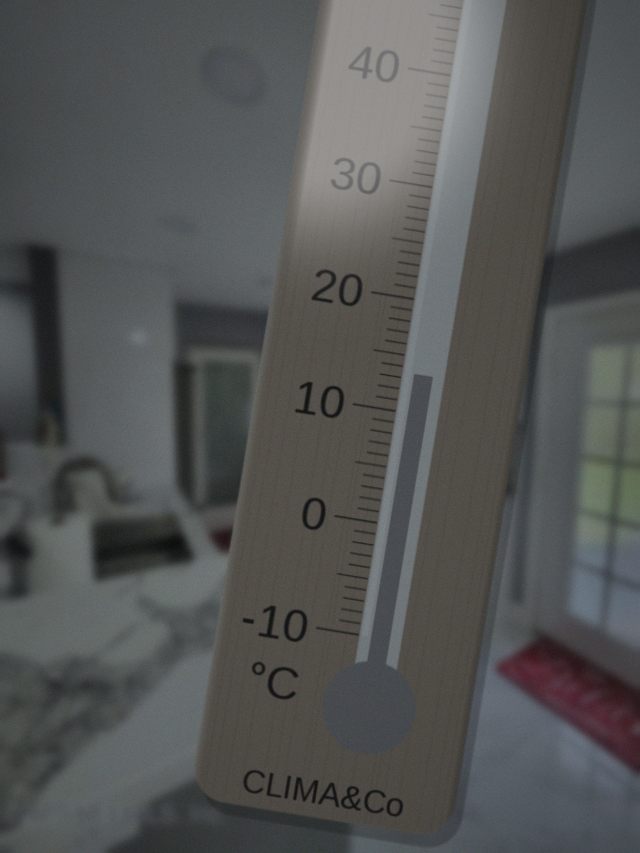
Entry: 13.5 °C
